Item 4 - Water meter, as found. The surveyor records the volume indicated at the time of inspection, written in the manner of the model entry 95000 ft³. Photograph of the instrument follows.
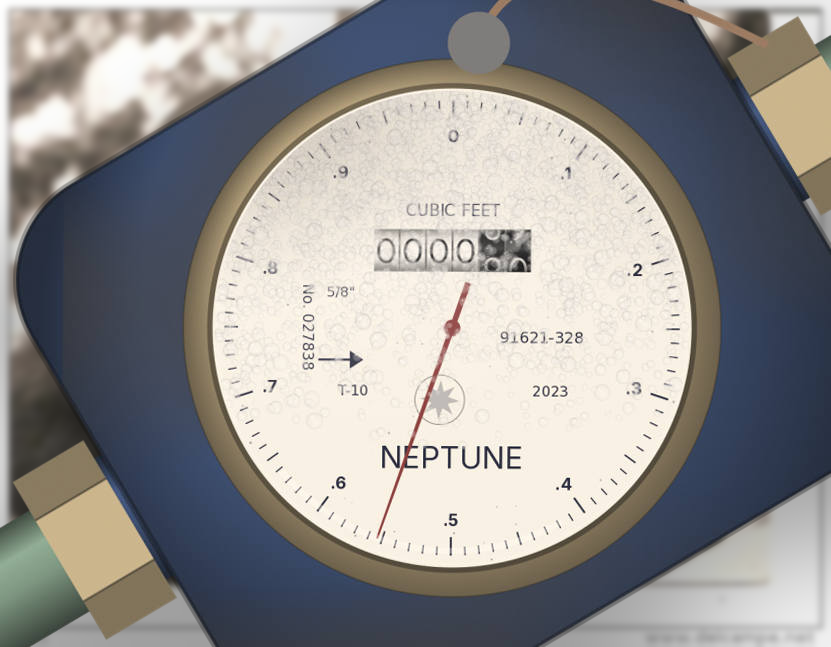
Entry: 89.55 ft³
